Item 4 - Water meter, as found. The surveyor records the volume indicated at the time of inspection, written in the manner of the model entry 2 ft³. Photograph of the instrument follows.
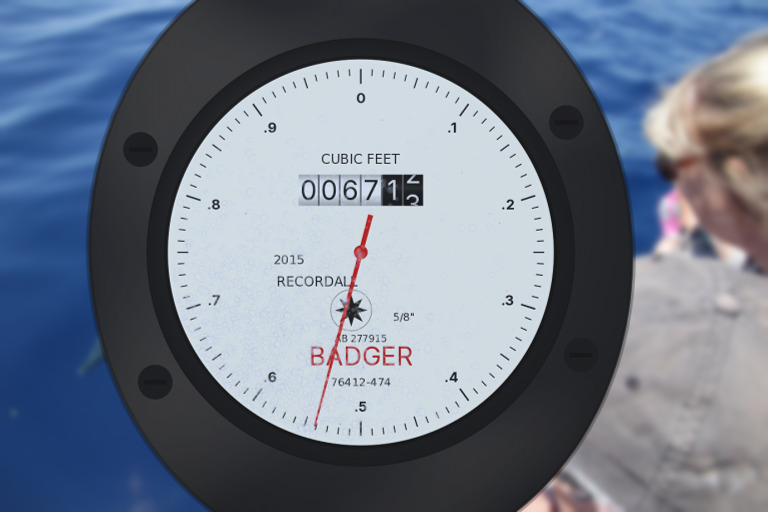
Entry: 6712.54 ft³
